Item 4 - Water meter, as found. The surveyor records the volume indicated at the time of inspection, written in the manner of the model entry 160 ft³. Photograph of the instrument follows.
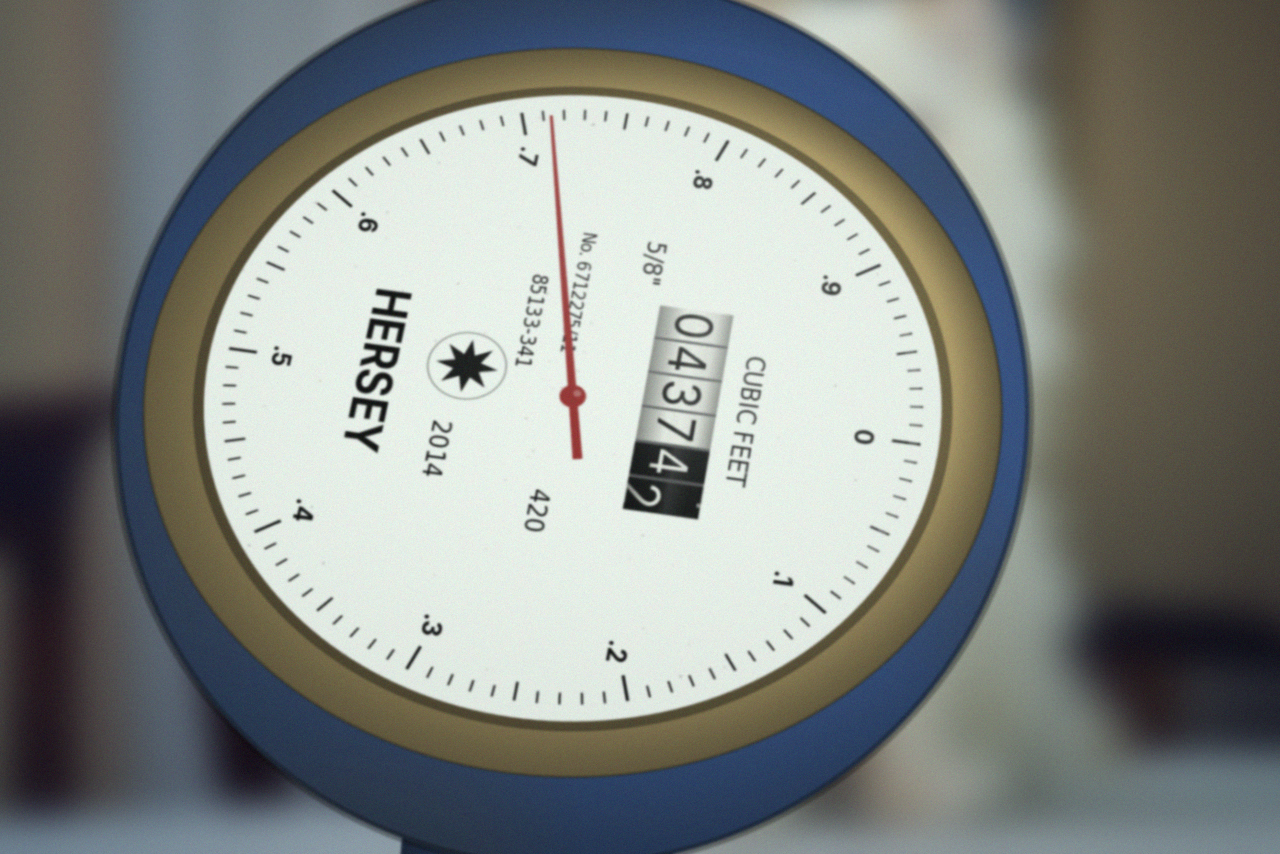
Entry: 43741.71 ft³
